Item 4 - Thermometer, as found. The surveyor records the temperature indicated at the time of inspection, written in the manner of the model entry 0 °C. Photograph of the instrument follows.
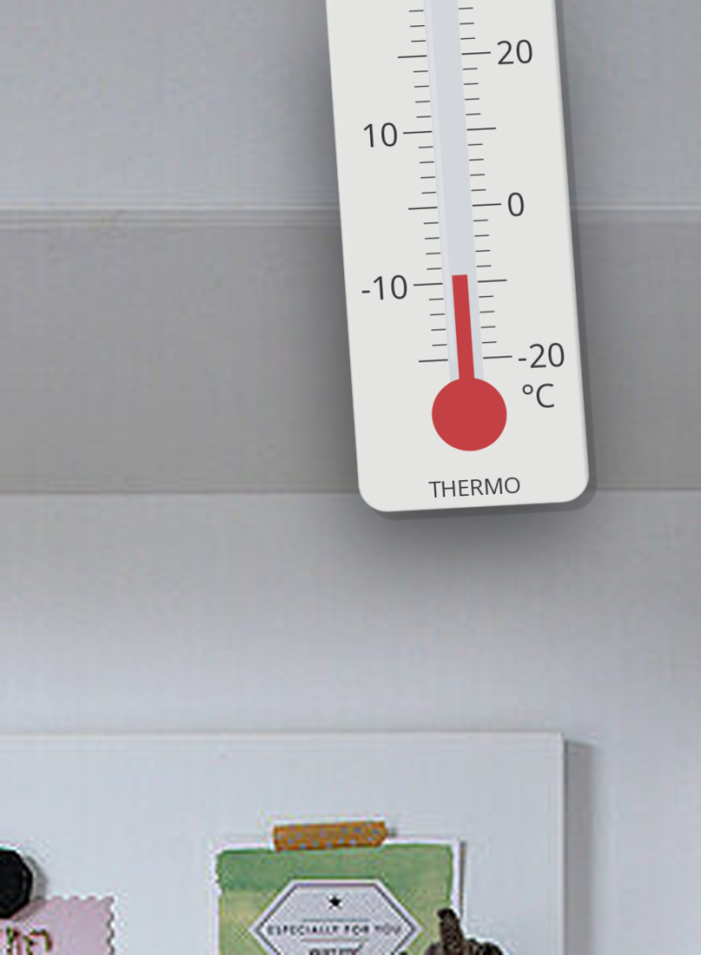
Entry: -9 °C
